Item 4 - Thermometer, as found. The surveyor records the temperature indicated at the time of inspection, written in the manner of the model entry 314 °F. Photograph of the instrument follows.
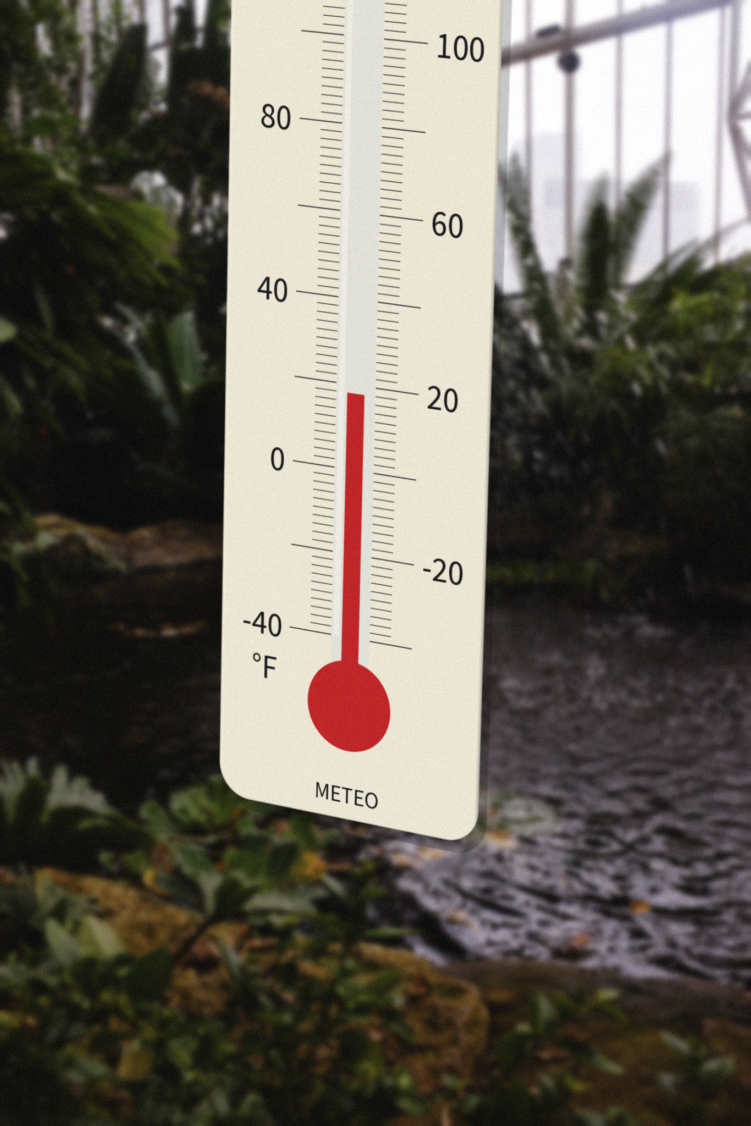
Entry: 18 °F
